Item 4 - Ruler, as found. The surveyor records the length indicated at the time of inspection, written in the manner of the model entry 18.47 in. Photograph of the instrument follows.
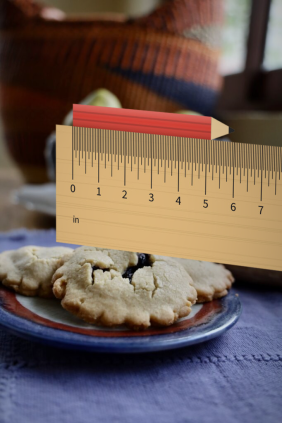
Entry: 6 in
